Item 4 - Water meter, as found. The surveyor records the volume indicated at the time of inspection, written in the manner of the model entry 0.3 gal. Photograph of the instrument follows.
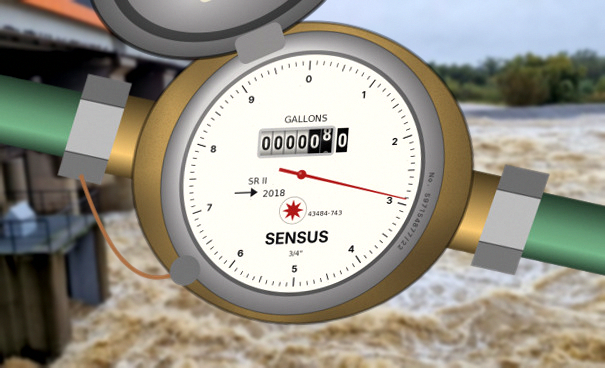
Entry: 82.9 gal
